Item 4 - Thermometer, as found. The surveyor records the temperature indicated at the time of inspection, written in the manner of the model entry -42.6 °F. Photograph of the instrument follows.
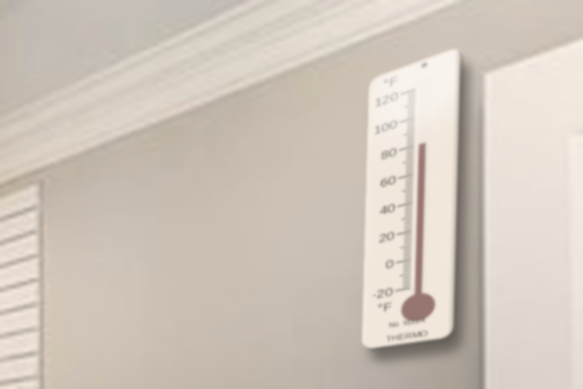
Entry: 80 °F
